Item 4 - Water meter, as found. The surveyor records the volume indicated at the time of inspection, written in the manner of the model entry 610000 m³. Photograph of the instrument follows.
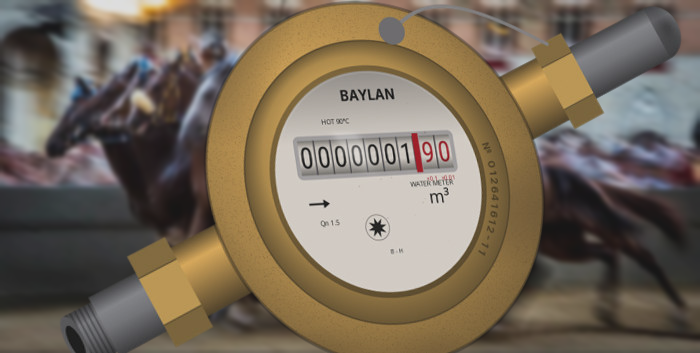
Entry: 1.90 m³
